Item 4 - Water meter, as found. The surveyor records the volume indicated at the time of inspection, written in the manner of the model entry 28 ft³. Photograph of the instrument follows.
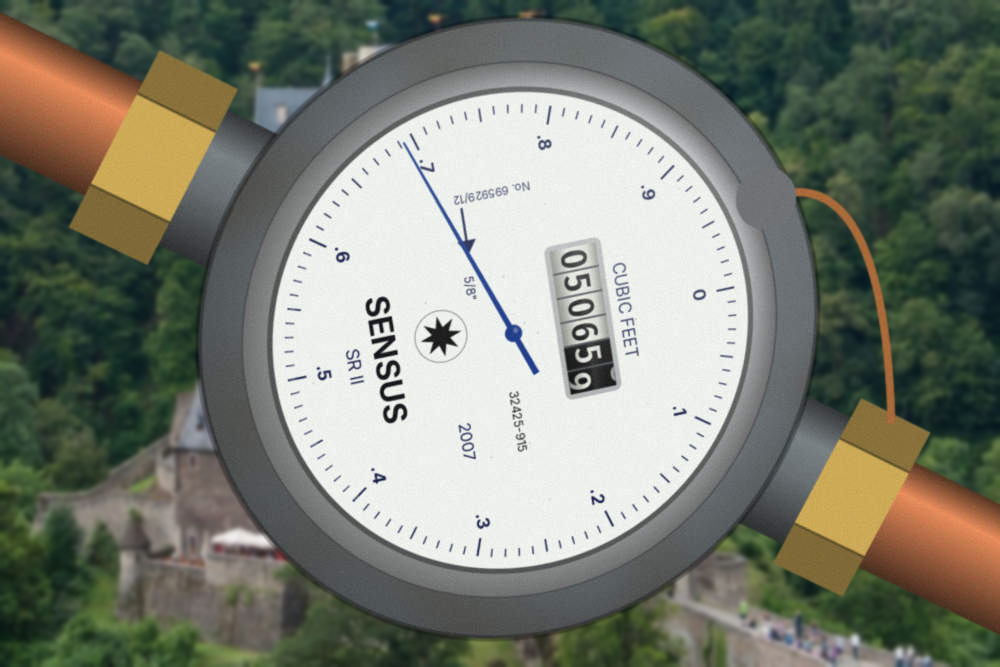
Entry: 50658.69 ft³
